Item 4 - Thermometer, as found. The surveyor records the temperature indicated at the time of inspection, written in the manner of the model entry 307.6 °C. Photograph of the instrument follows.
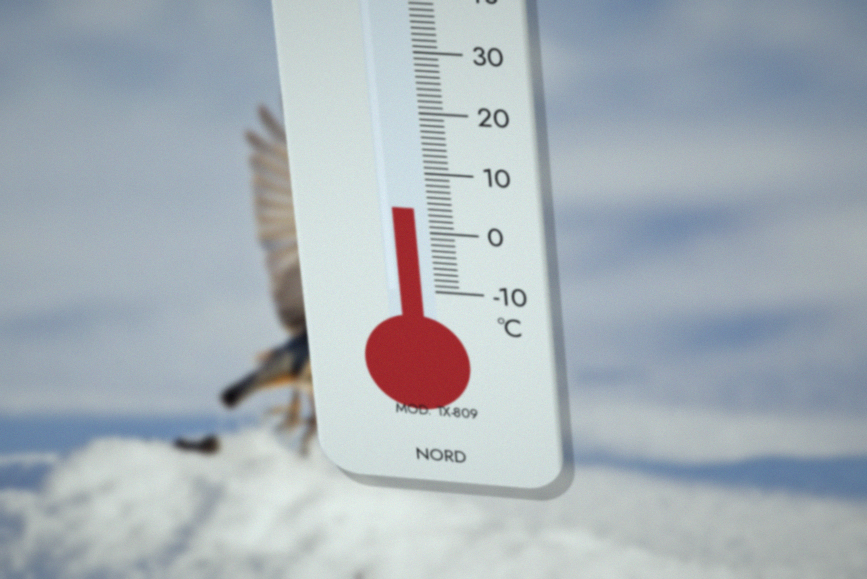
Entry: 4 °C
